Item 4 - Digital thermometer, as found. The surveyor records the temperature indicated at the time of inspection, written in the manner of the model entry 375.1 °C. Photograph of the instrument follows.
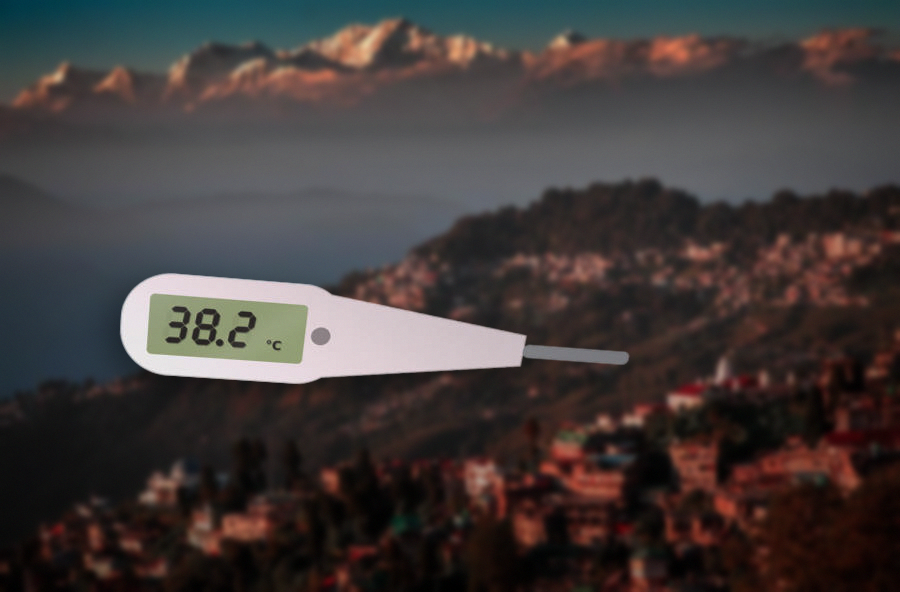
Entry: 38.2 °C
